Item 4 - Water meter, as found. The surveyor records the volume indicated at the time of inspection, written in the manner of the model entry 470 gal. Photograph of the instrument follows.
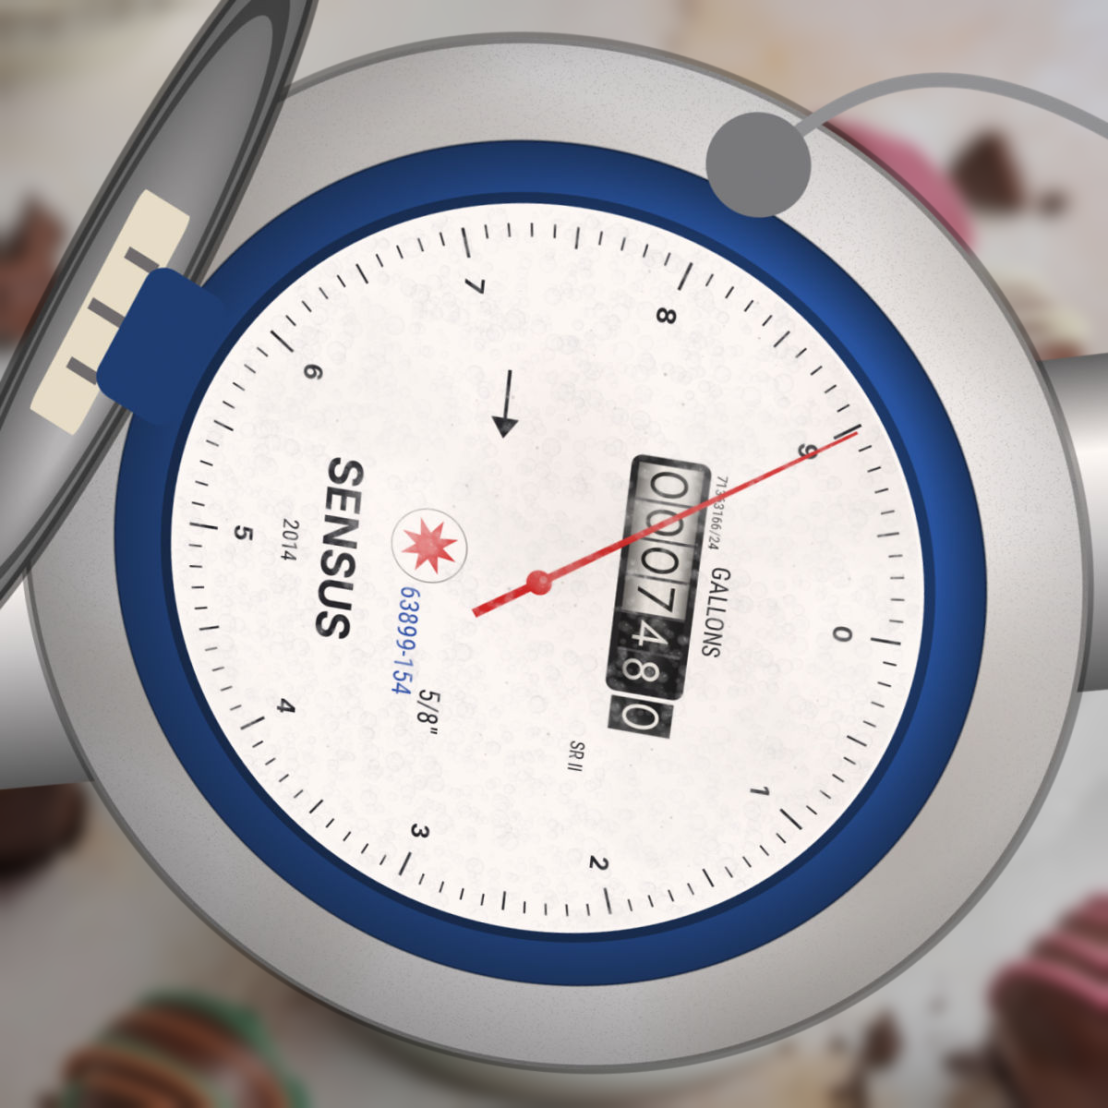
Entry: 7479.0 gal
